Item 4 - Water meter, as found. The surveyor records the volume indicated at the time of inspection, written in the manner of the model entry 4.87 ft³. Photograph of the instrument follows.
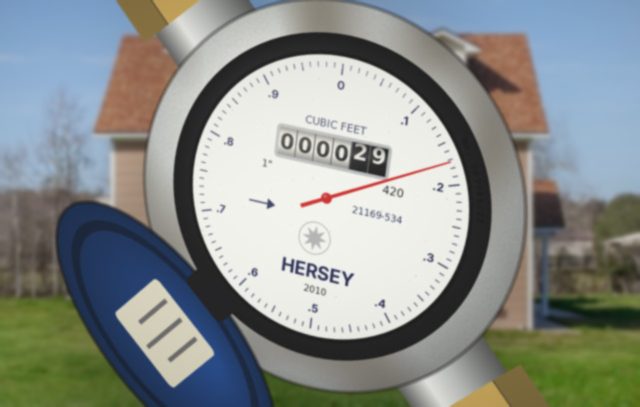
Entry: 29.17 ft³
